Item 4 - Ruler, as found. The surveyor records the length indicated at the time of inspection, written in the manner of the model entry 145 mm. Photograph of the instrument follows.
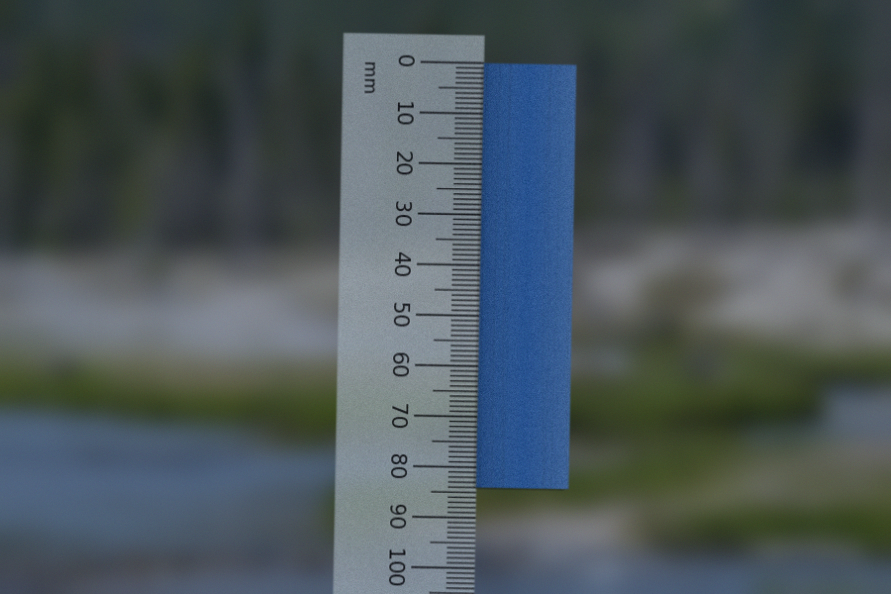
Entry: 84 mm
